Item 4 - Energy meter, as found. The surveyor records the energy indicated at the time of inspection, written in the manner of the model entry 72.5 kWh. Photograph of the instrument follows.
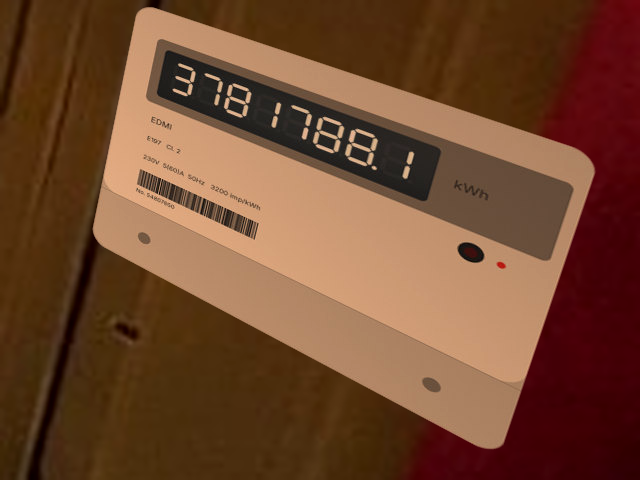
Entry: 3781788.1 kWh
